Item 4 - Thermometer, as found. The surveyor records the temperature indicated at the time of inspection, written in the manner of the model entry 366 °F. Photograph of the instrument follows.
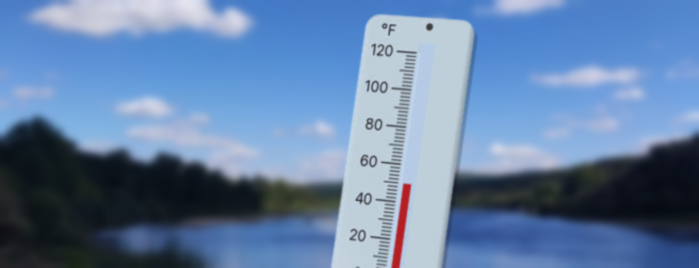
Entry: 50 °F
